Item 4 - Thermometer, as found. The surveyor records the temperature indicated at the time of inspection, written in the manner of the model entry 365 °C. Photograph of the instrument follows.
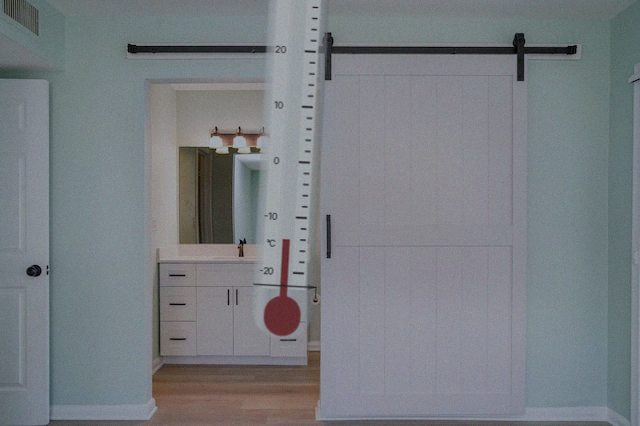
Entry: -14 °C
